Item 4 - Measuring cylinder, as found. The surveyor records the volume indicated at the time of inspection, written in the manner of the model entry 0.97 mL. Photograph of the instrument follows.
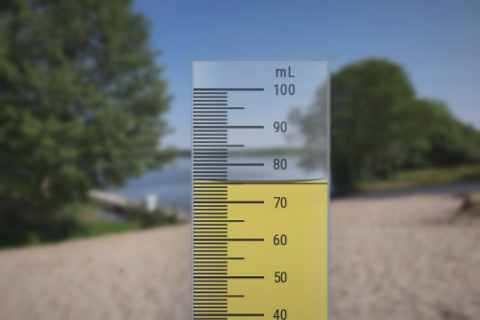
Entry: 75 mL
